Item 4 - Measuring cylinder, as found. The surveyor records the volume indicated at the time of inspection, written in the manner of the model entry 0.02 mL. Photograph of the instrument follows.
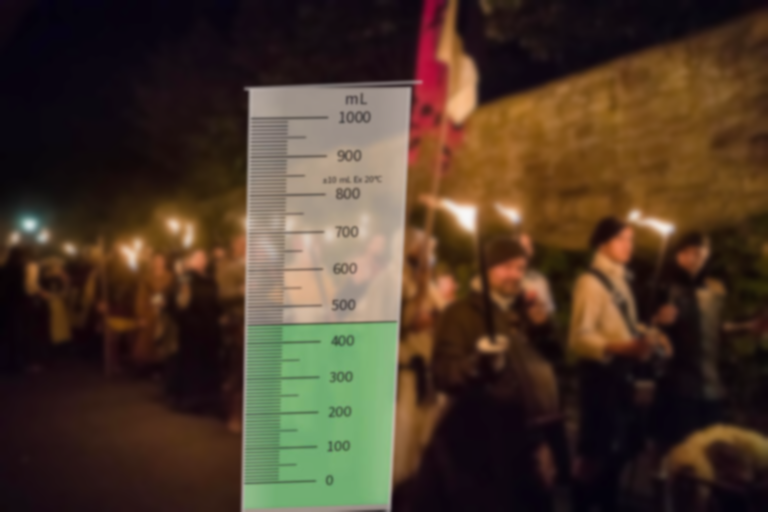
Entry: 450 mL
